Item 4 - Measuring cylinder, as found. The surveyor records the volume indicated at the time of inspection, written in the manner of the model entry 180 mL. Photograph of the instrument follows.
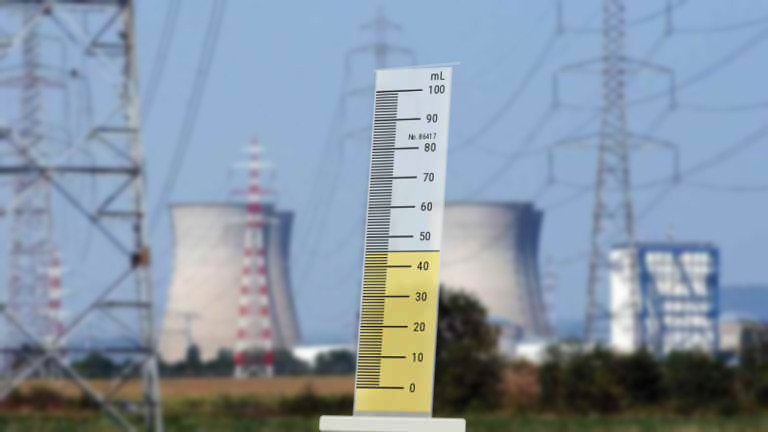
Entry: 45 mL
